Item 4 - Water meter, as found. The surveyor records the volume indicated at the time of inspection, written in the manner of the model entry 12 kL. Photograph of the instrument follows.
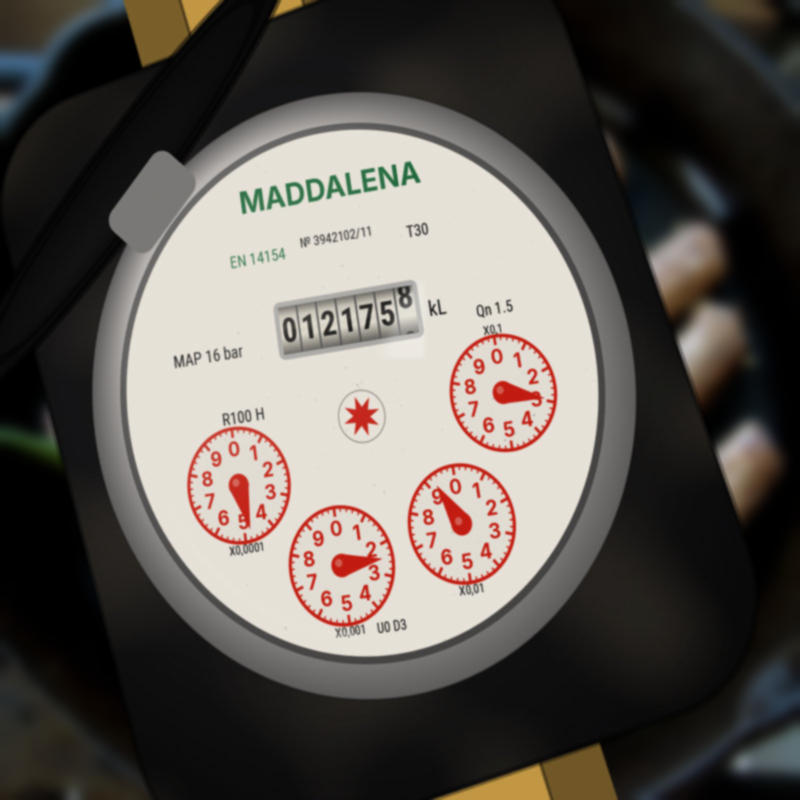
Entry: 121758.2924 kL
